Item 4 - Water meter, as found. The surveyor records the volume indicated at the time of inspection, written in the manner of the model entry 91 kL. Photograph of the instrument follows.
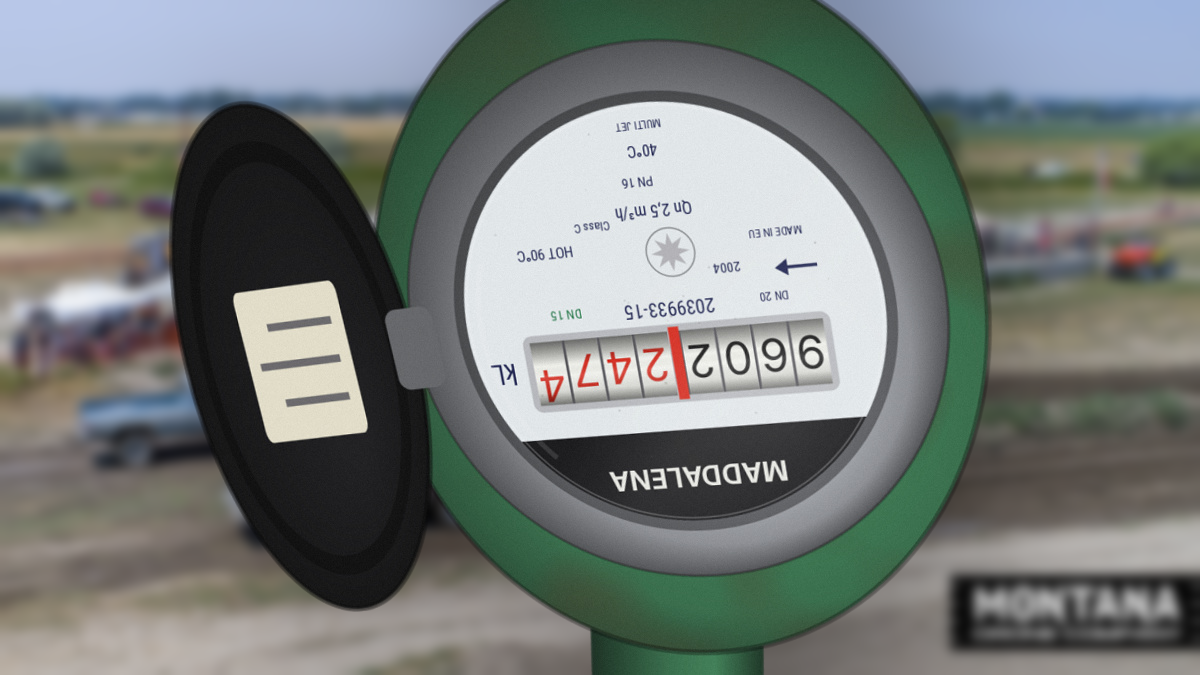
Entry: 9602.2474 kL
